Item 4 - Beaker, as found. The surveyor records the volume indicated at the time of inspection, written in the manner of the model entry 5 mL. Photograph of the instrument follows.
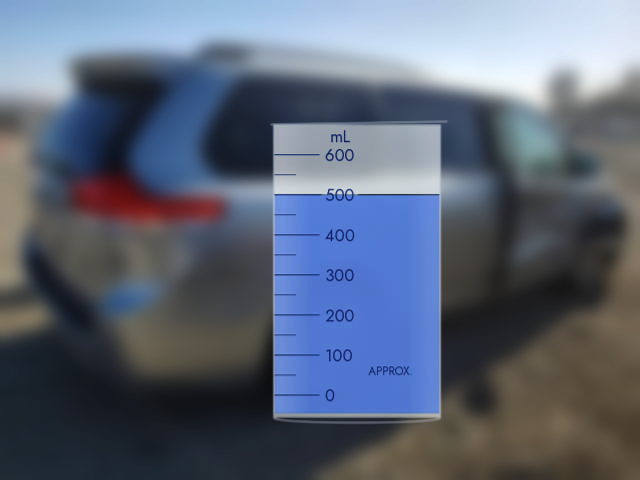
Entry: 500 mL
